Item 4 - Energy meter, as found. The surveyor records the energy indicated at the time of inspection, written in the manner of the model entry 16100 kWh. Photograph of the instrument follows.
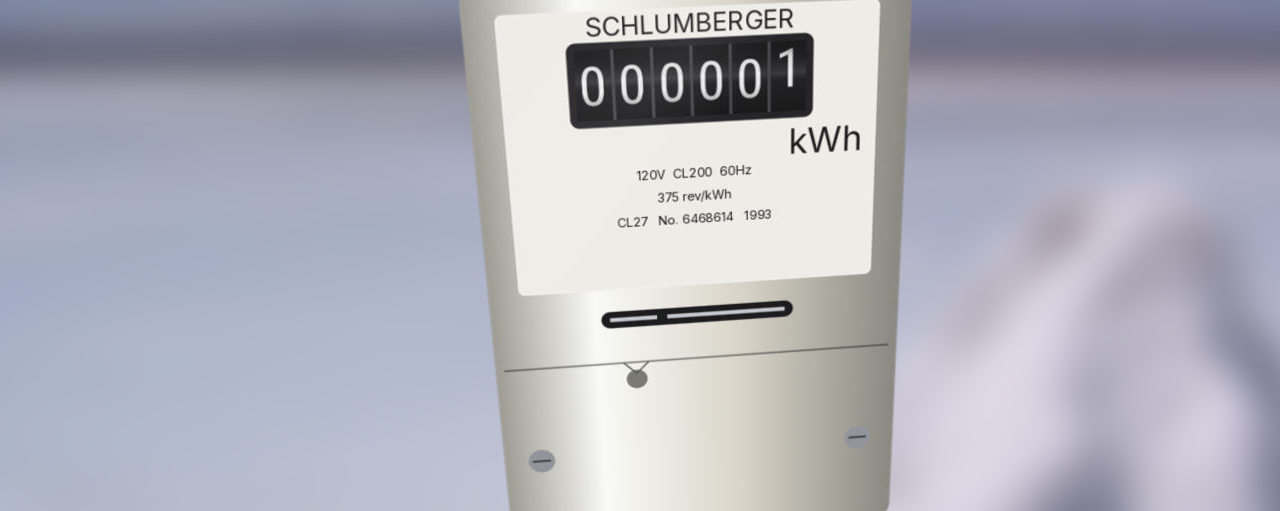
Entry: 1 kWh
